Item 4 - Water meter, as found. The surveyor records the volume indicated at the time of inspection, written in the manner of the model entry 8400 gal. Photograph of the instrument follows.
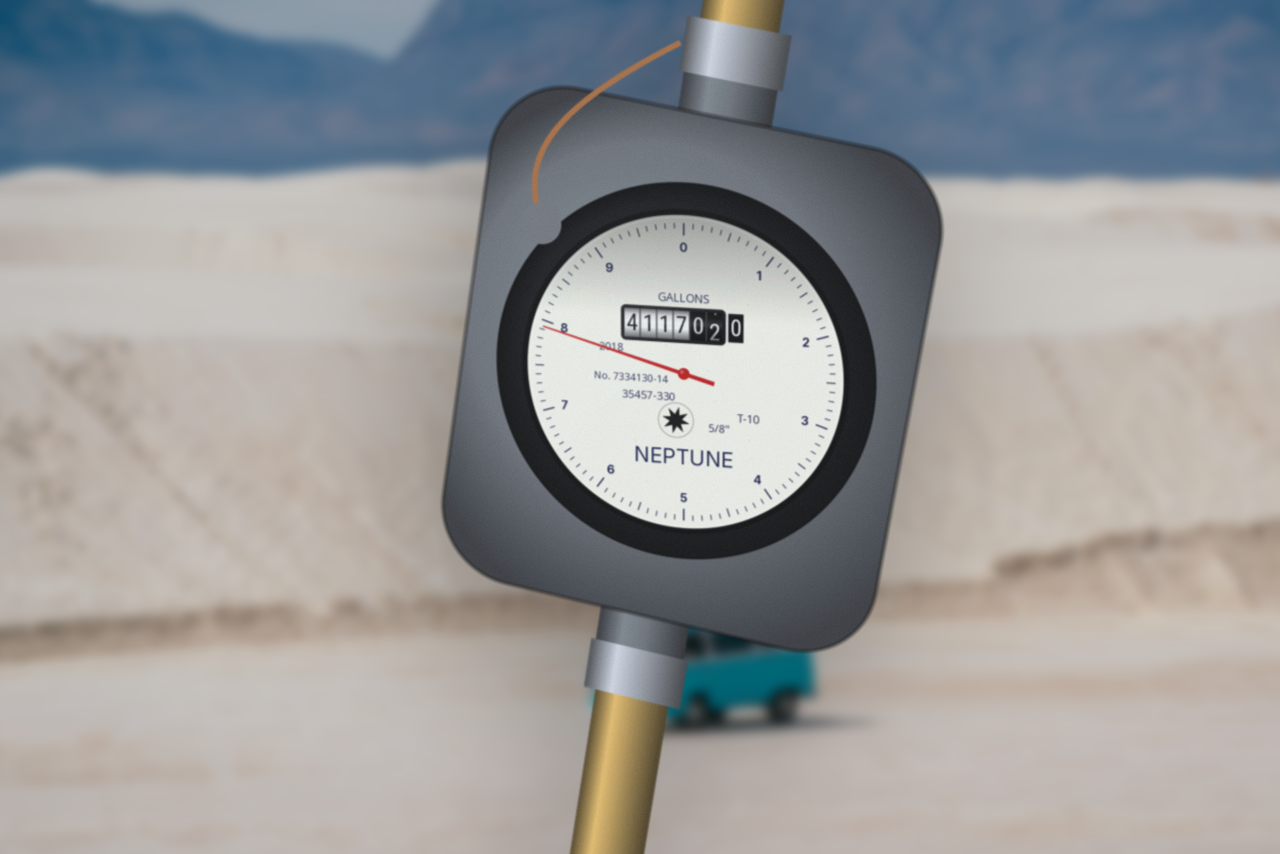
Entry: 4117017.9 gal
